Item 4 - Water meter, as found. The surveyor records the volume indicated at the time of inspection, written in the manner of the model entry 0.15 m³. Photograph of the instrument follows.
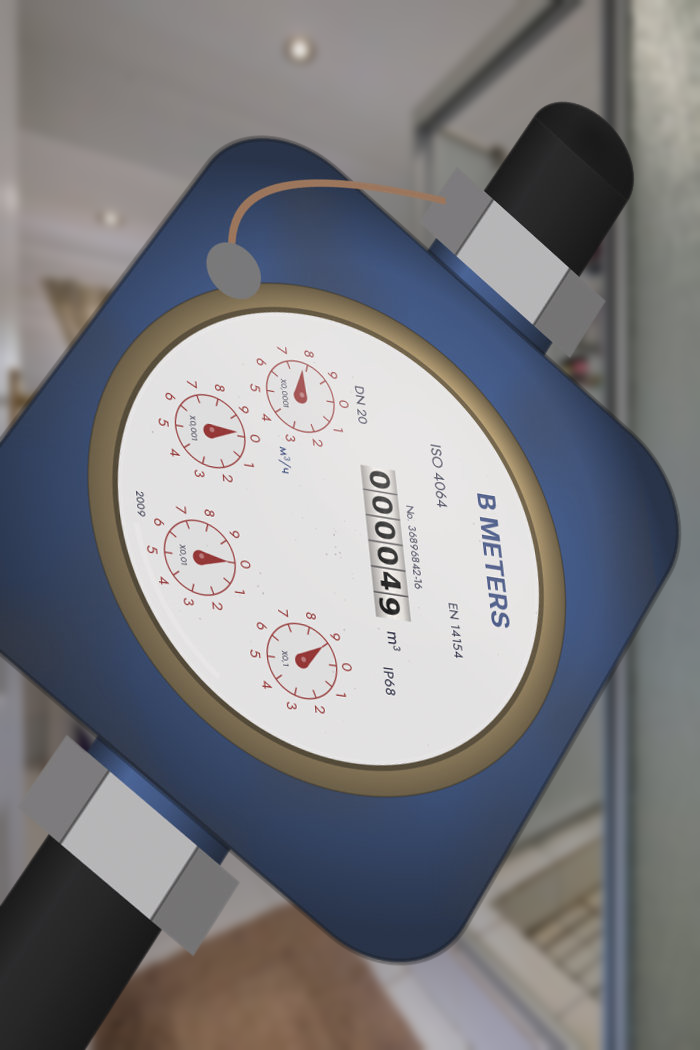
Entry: 48.8997 m³
